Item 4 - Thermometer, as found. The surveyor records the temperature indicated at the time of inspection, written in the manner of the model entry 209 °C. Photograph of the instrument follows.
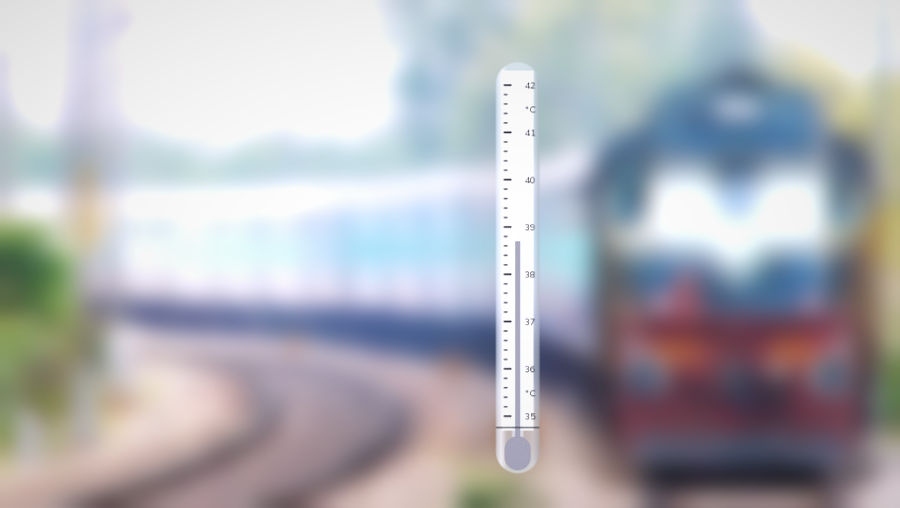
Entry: 38.7 °C
